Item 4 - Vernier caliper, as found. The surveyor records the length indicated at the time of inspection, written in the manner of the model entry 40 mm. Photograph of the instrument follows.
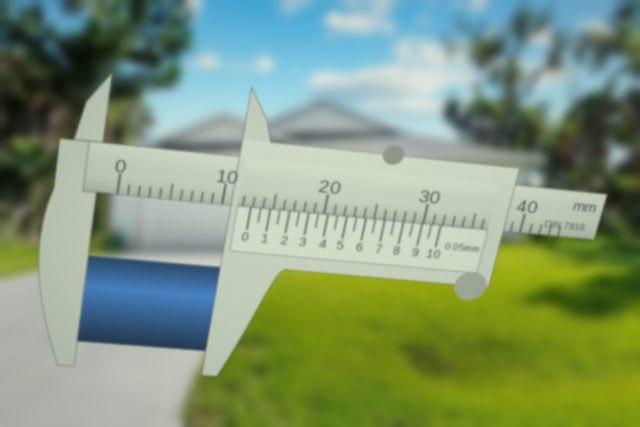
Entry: 12.8 mm
